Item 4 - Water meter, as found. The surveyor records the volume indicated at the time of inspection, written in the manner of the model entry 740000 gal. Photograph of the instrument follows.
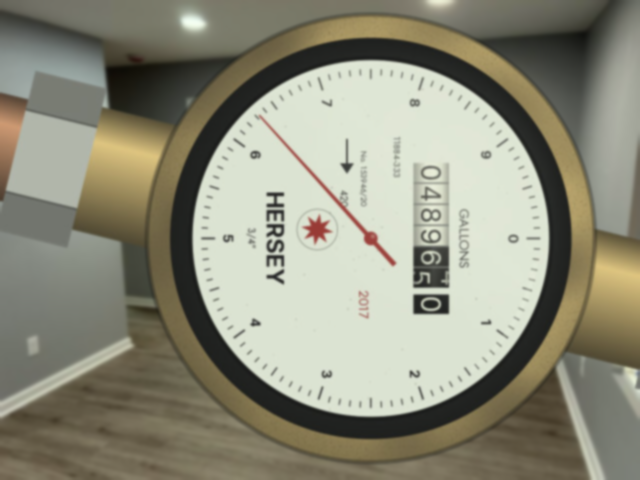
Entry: 489646.3 gal
